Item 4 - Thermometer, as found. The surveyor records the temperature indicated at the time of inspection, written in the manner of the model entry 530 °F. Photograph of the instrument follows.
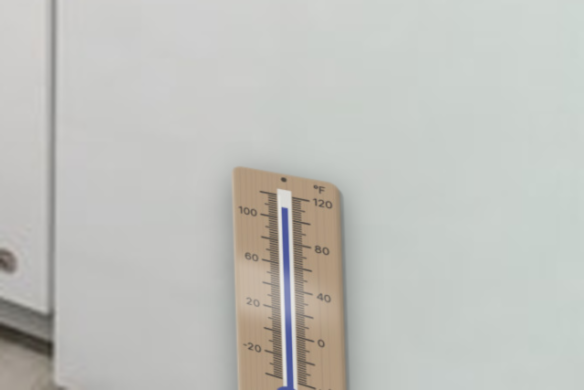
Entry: 110 °F
